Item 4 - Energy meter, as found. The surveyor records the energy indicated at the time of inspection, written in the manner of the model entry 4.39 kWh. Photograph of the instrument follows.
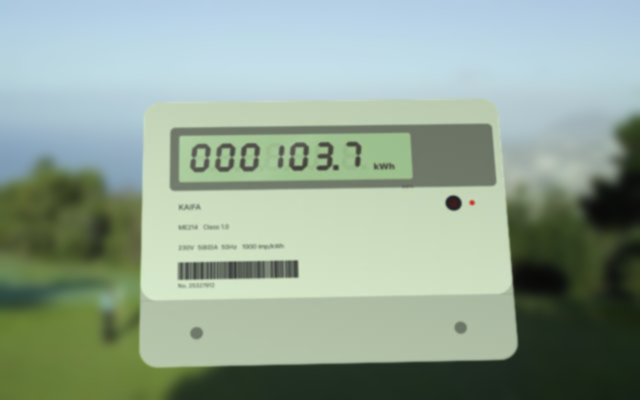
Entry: 103.7 kWh
